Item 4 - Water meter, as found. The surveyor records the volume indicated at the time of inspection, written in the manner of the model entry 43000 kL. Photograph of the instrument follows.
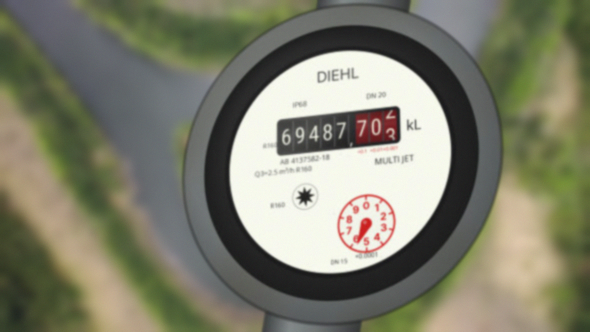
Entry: 69487.7025 kL
